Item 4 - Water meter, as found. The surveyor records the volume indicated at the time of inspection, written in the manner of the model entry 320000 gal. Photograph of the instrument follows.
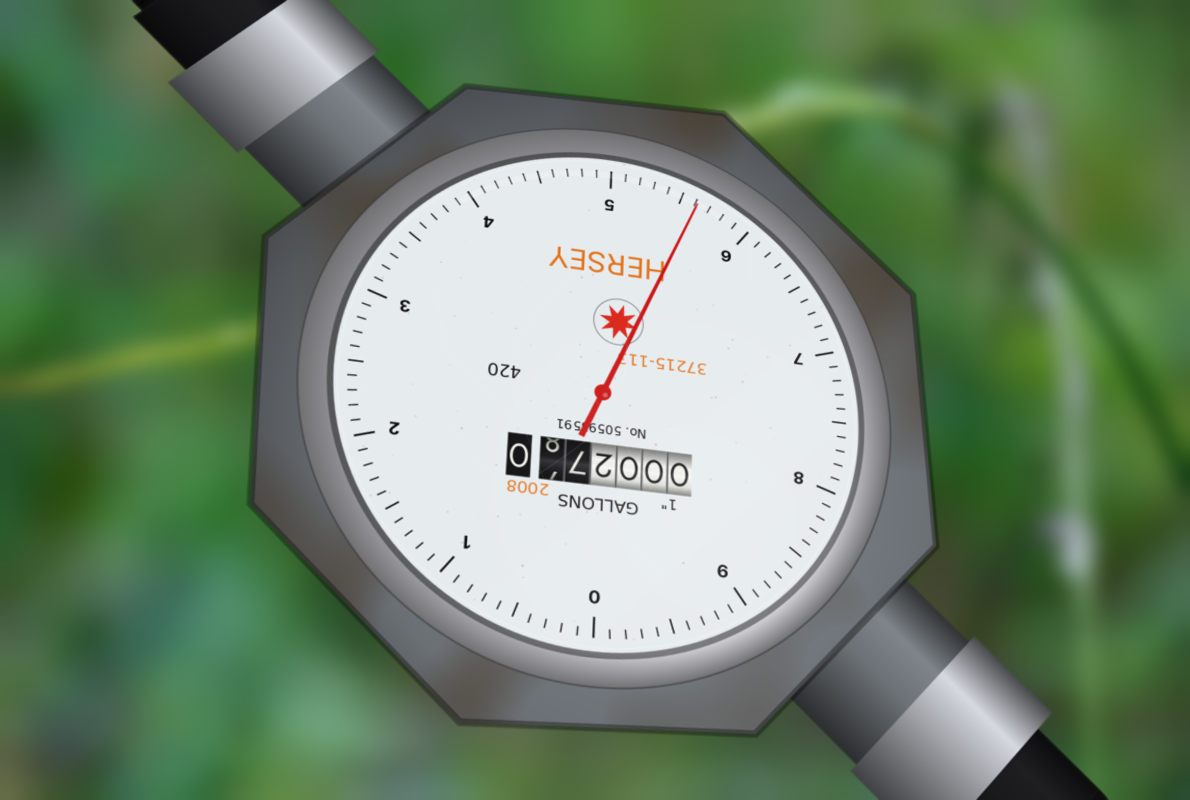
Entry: 2775.6 gal
